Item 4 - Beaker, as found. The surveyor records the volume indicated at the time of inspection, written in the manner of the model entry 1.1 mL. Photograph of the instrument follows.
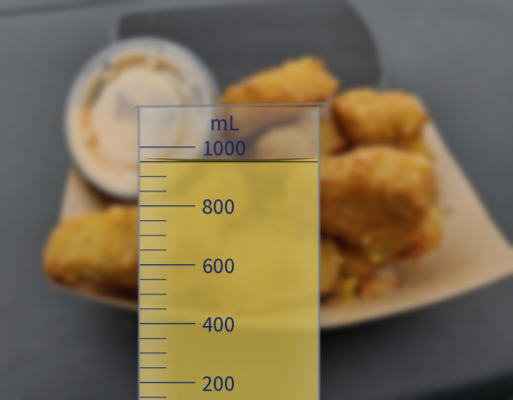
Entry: 950 mL
